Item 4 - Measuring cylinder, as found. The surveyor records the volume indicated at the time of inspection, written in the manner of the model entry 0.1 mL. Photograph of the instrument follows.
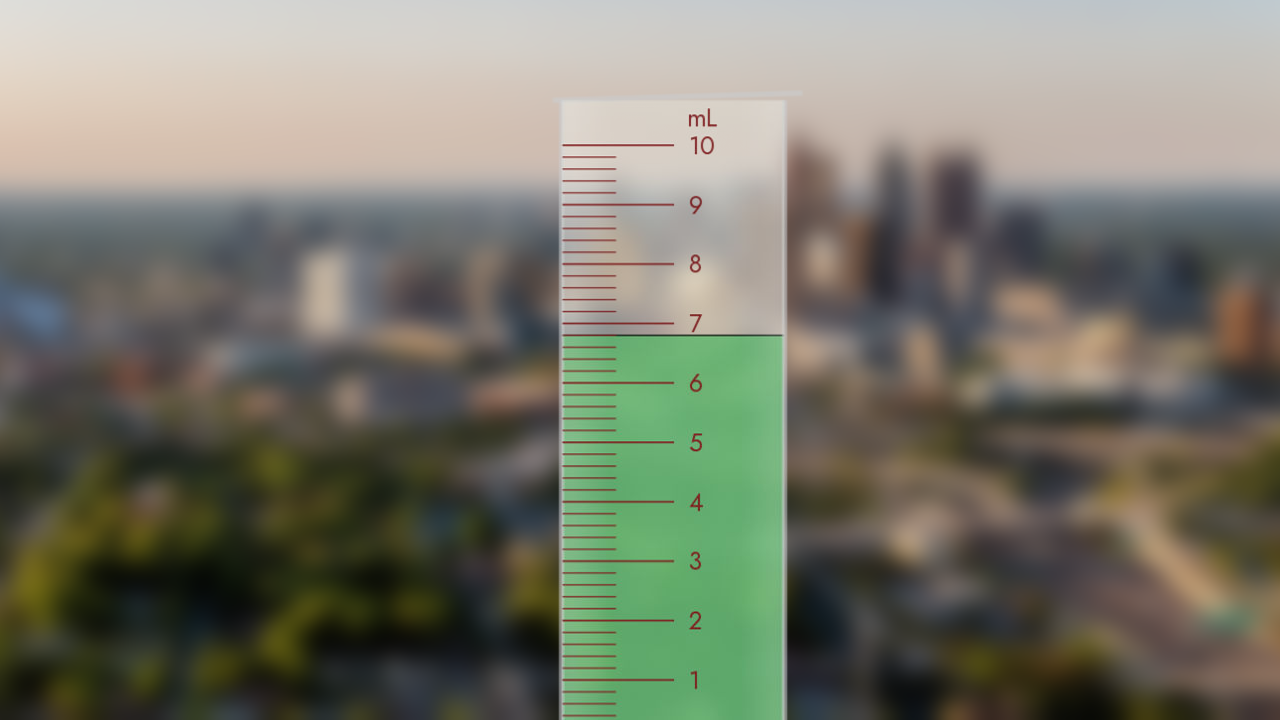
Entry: 6.8 mL
